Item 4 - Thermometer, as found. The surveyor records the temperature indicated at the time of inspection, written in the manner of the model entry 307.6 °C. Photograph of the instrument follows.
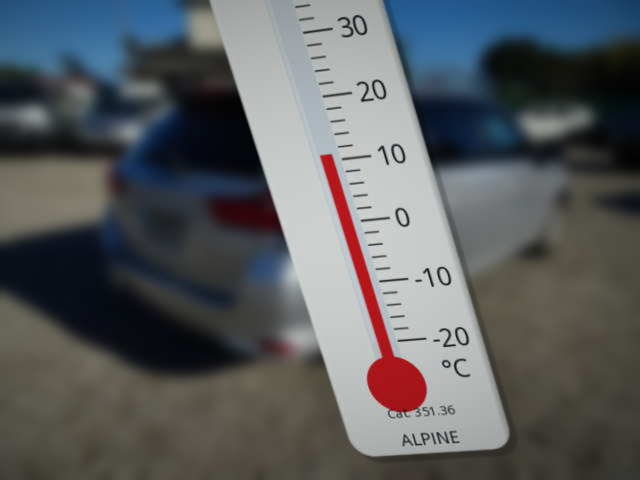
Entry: 11 °C
